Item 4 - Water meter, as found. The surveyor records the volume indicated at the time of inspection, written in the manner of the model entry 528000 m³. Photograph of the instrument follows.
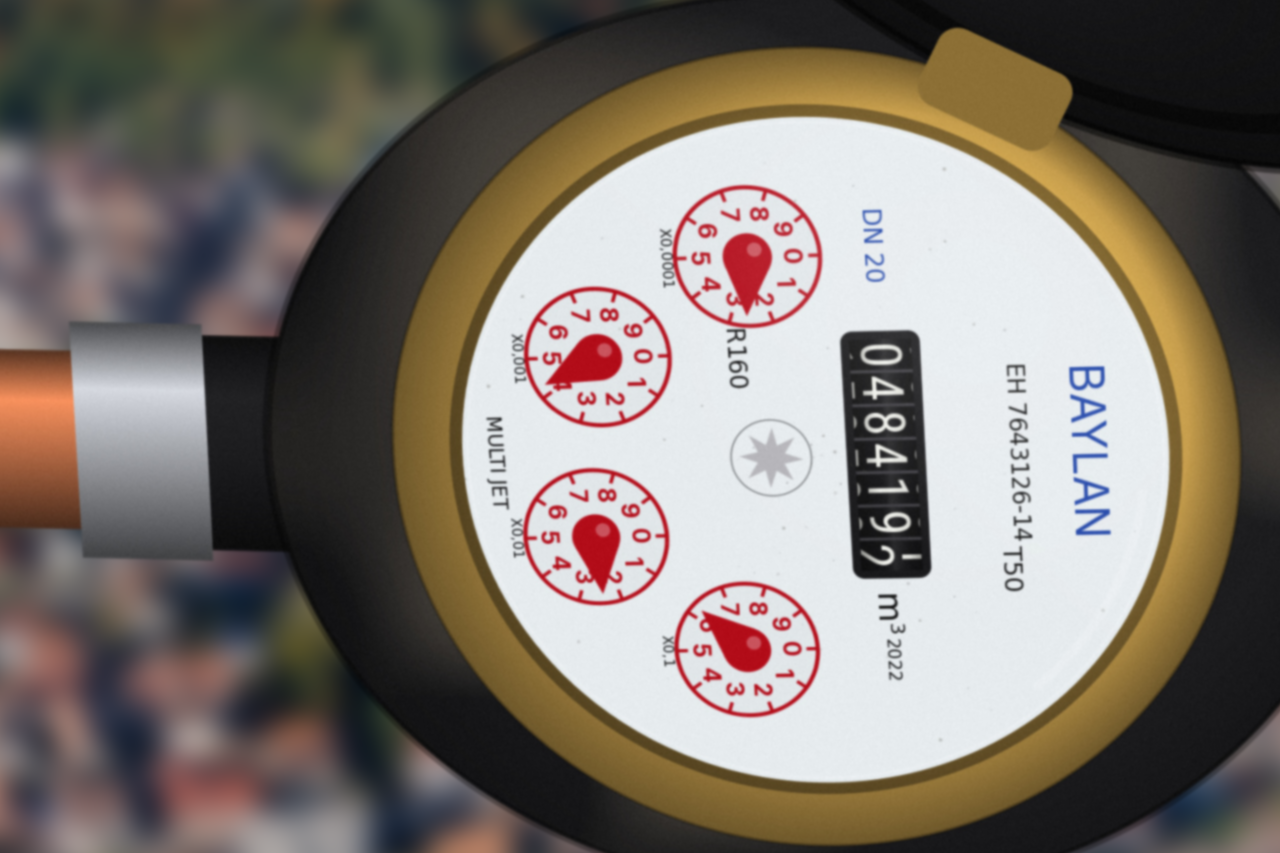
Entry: 484191.6242 m³
